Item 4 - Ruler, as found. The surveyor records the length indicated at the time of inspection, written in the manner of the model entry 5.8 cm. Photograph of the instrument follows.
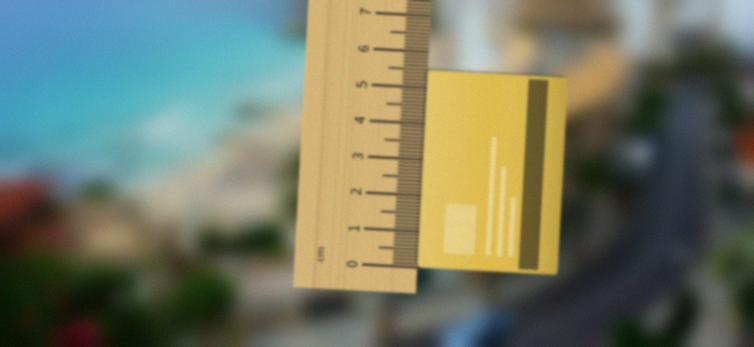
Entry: 5.5 cm
